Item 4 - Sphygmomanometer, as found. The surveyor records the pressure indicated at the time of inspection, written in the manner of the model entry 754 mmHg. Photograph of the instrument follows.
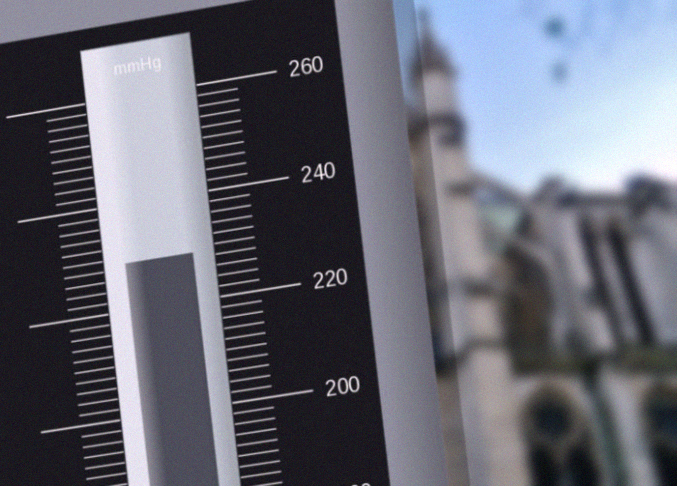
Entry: 229 mmHg
